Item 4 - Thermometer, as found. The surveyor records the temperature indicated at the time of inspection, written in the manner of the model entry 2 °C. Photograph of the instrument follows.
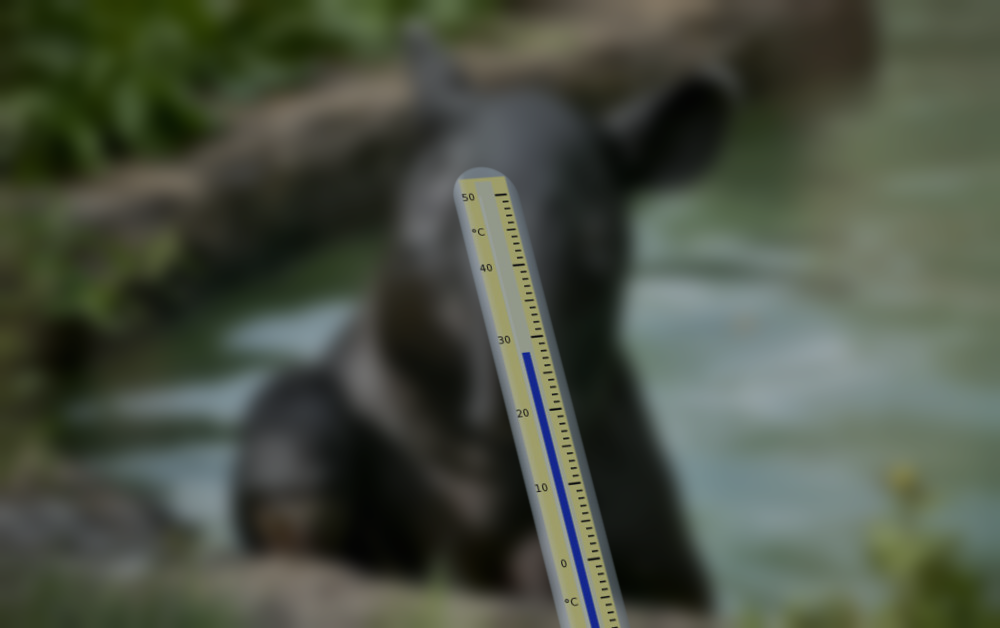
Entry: 28 °C
